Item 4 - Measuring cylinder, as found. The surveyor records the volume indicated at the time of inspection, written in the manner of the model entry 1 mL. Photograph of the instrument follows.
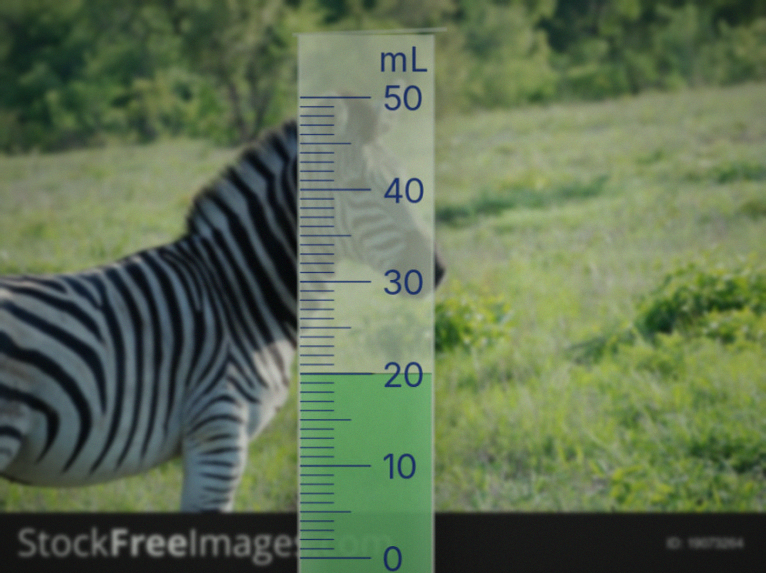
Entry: 20 mL
